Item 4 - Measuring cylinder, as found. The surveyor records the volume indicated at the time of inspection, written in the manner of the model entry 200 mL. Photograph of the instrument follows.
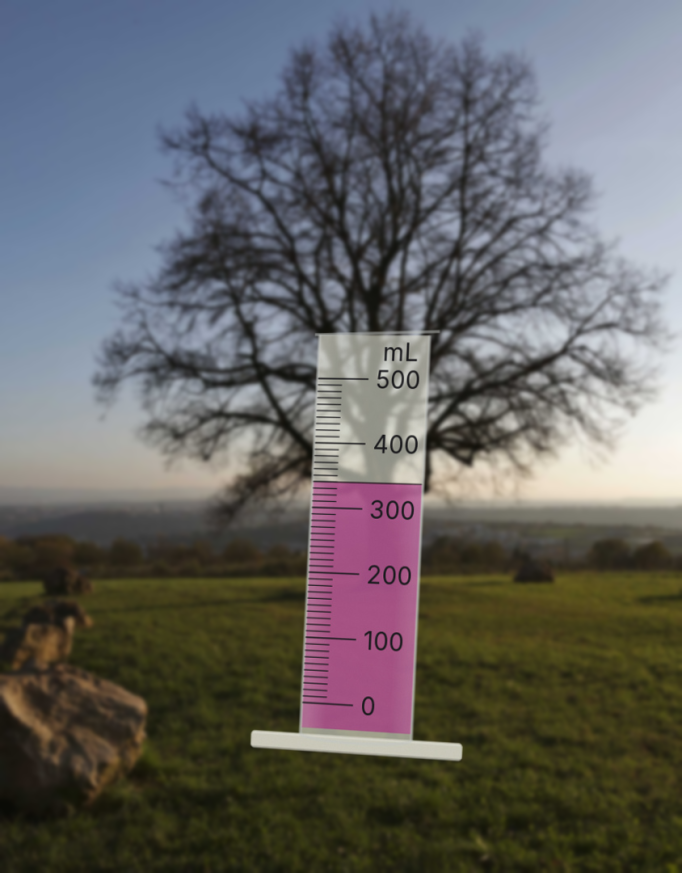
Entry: 340 mL
